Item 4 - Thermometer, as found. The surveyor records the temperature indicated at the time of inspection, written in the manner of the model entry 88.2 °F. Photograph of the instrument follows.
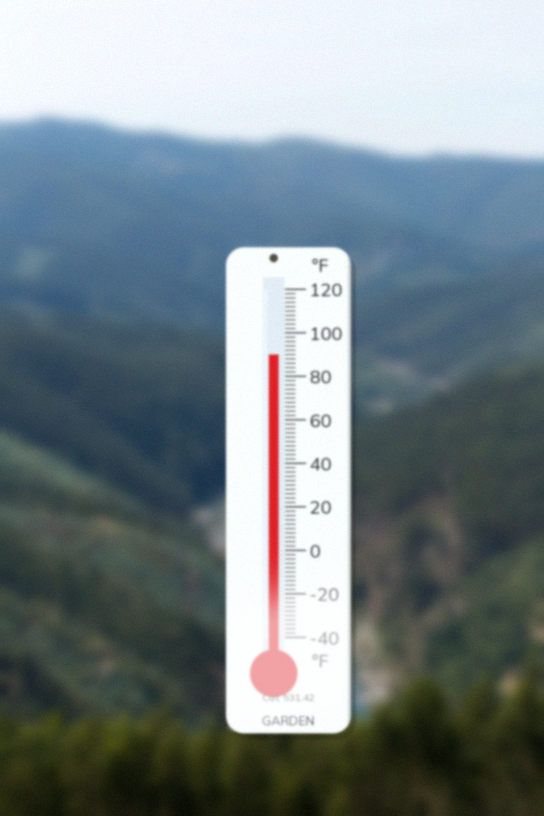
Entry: 90 °F
